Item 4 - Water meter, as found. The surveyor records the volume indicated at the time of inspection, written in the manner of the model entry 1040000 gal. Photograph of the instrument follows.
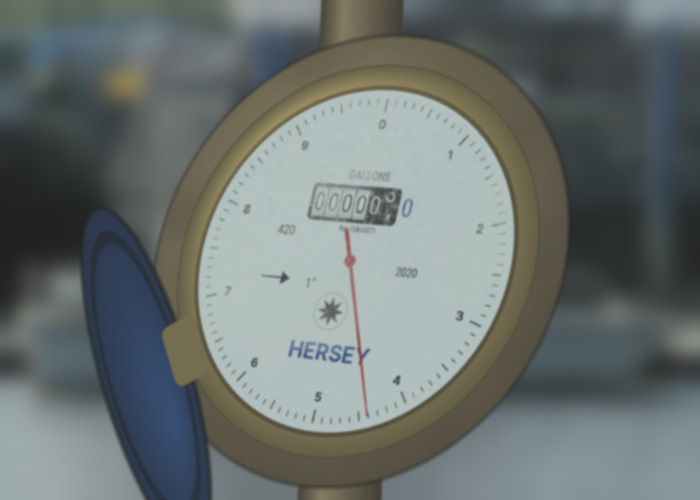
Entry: 34.4 gal
